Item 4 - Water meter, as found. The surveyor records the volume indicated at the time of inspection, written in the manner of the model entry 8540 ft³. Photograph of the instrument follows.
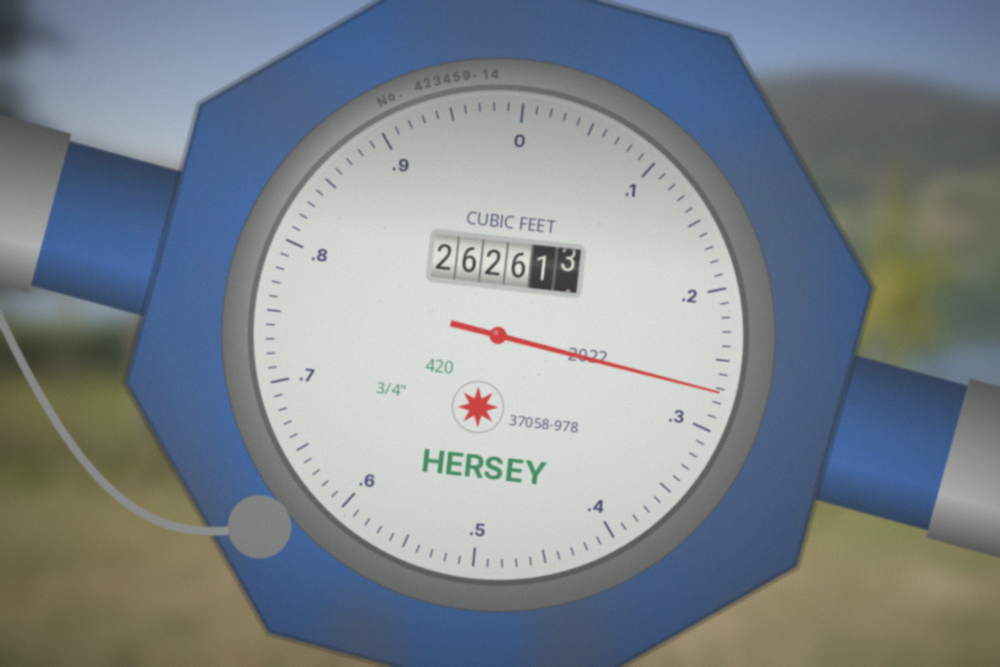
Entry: 262613.27 ft³
